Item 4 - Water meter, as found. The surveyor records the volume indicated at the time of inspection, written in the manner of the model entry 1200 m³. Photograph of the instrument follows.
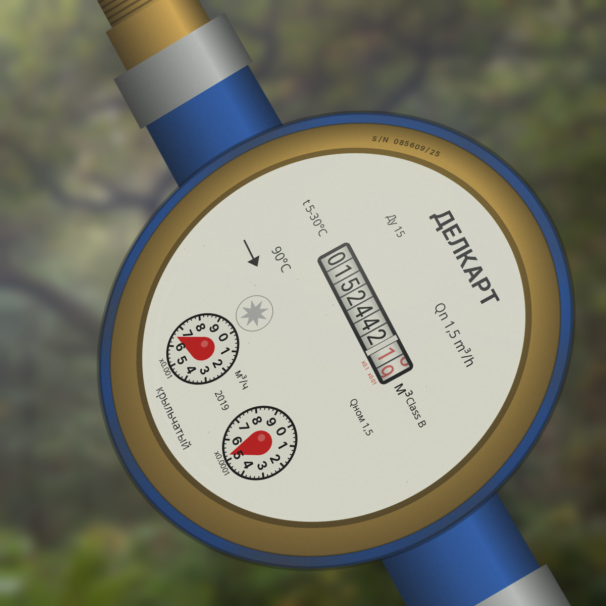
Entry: 152442.1865 m³
